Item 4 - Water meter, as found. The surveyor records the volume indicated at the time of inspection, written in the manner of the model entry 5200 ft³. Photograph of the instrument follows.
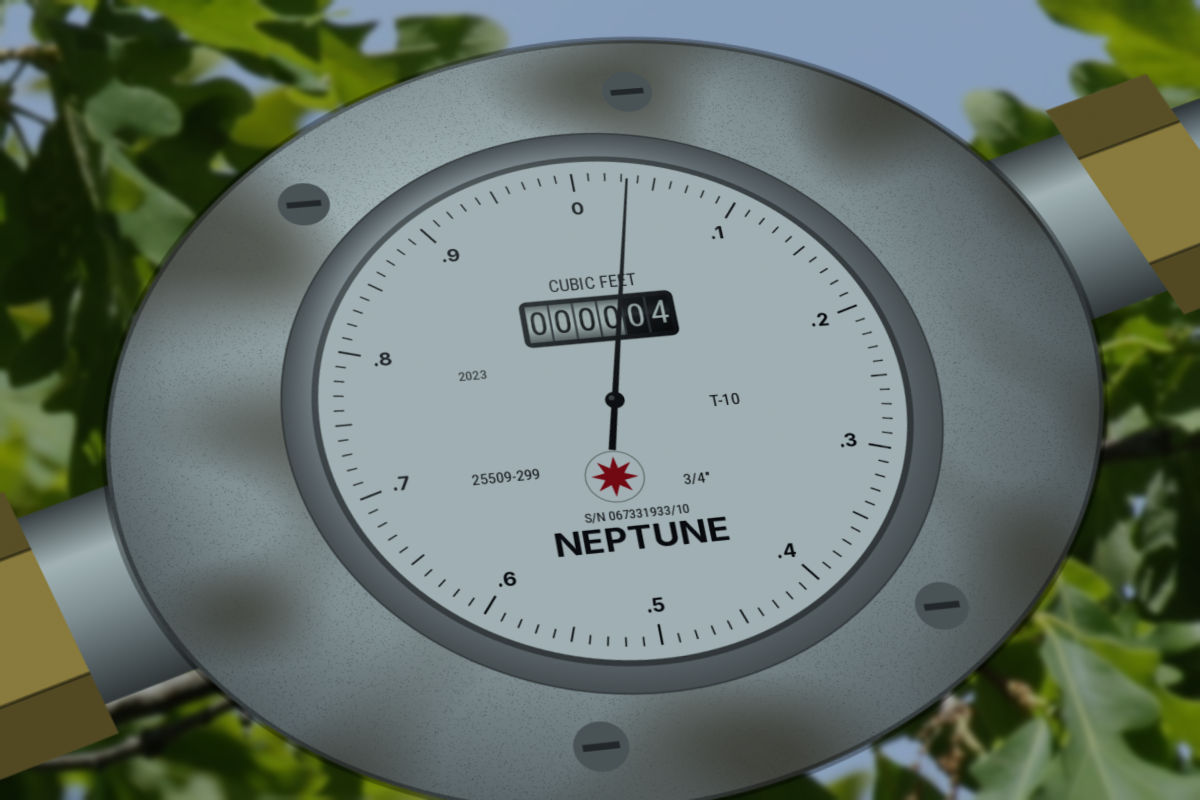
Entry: 4.03 ft³
